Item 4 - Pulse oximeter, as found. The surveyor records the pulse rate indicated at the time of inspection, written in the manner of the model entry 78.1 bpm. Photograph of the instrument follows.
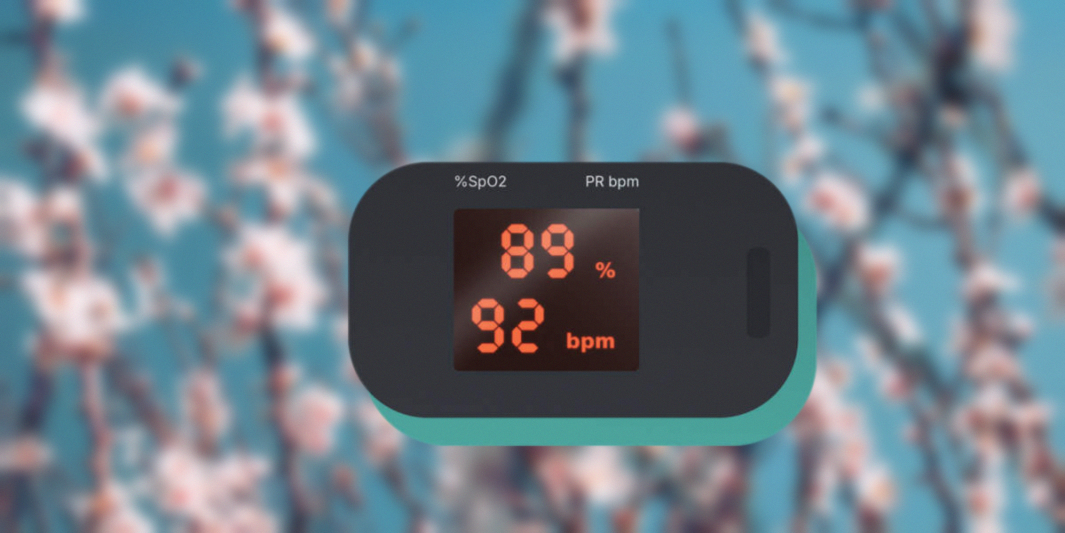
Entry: 92 bpm
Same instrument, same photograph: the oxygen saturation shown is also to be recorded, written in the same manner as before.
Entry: 89 %
